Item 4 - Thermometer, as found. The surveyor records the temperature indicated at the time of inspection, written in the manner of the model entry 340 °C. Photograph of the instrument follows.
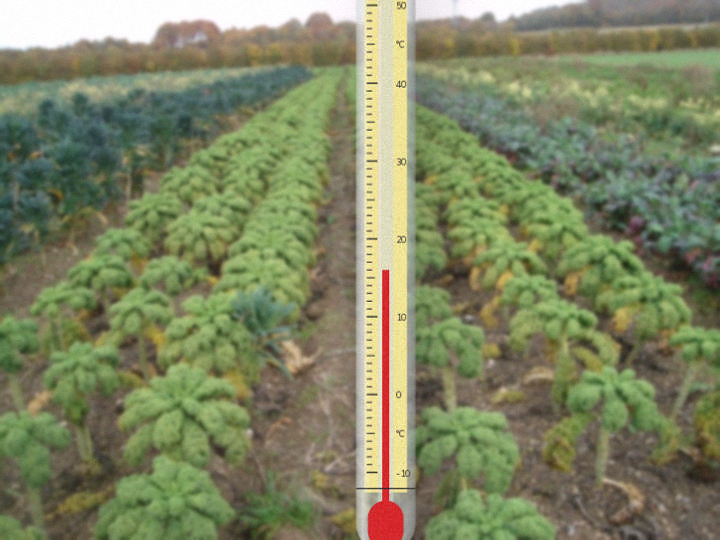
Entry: 16 °C
